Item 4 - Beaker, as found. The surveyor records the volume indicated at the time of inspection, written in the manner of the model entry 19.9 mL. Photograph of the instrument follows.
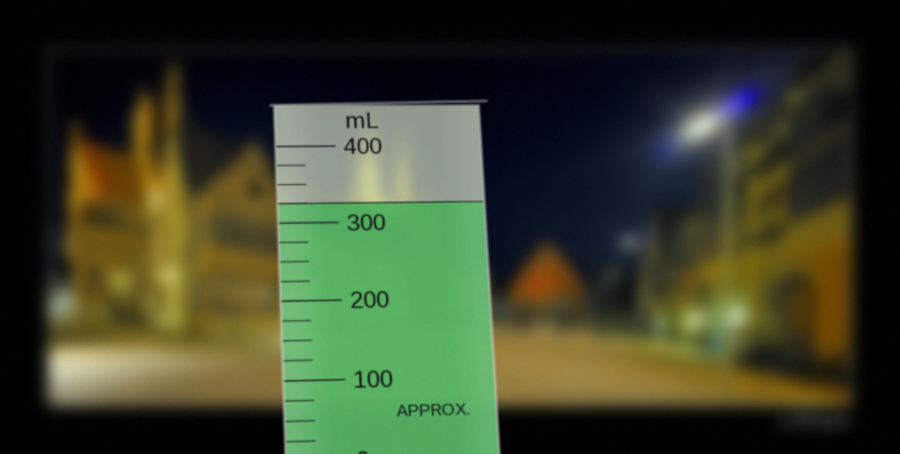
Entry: 325 mL
